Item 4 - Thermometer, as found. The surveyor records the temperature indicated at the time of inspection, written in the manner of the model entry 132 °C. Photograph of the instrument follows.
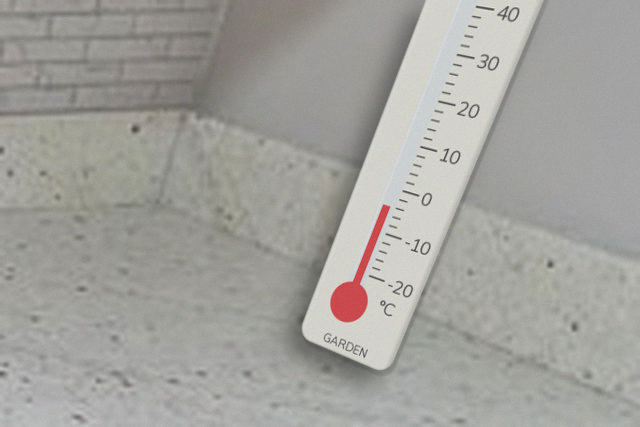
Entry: -4 °C
